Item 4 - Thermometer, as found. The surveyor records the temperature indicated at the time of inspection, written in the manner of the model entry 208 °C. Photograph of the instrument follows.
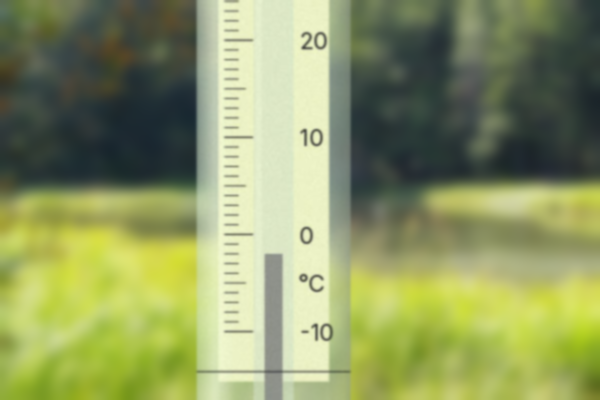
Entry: -2 °C
